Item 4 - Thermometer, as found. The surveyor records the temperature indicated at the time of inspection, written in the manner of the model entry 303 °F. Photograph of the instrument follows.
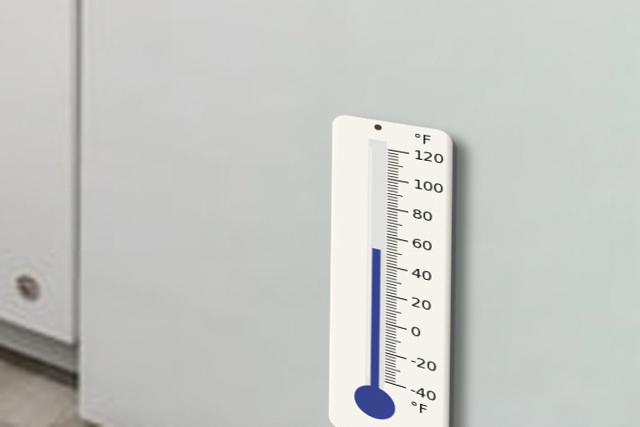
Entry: 50 °F
